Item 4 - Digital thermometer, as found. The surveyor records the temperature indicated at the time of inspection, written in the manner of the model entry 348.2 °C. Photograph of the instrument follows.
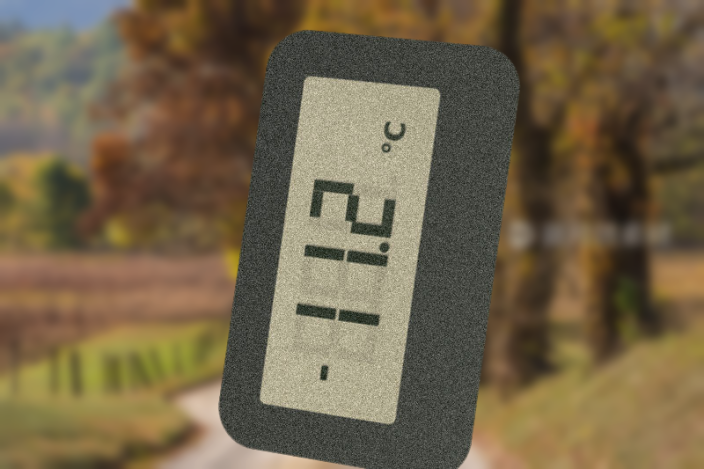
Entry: -11.2 °C
